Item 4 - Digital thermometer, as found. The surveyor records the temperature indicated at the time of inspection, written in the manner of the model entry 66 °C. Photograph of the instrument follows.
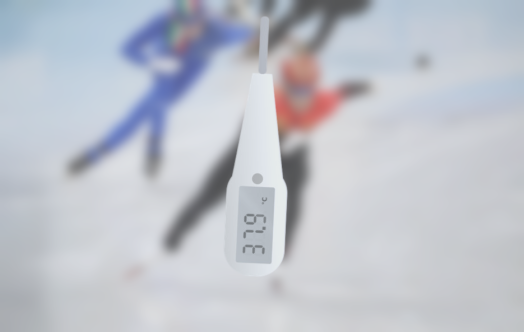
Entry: 37.9 °C
